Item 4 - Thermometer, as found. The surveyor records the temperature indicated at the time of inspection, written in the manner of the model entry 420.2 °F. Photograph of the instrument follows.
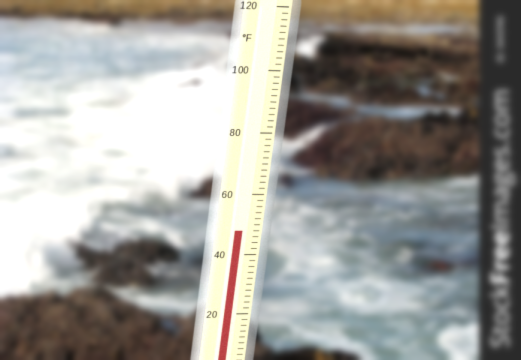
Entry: 48 °F
